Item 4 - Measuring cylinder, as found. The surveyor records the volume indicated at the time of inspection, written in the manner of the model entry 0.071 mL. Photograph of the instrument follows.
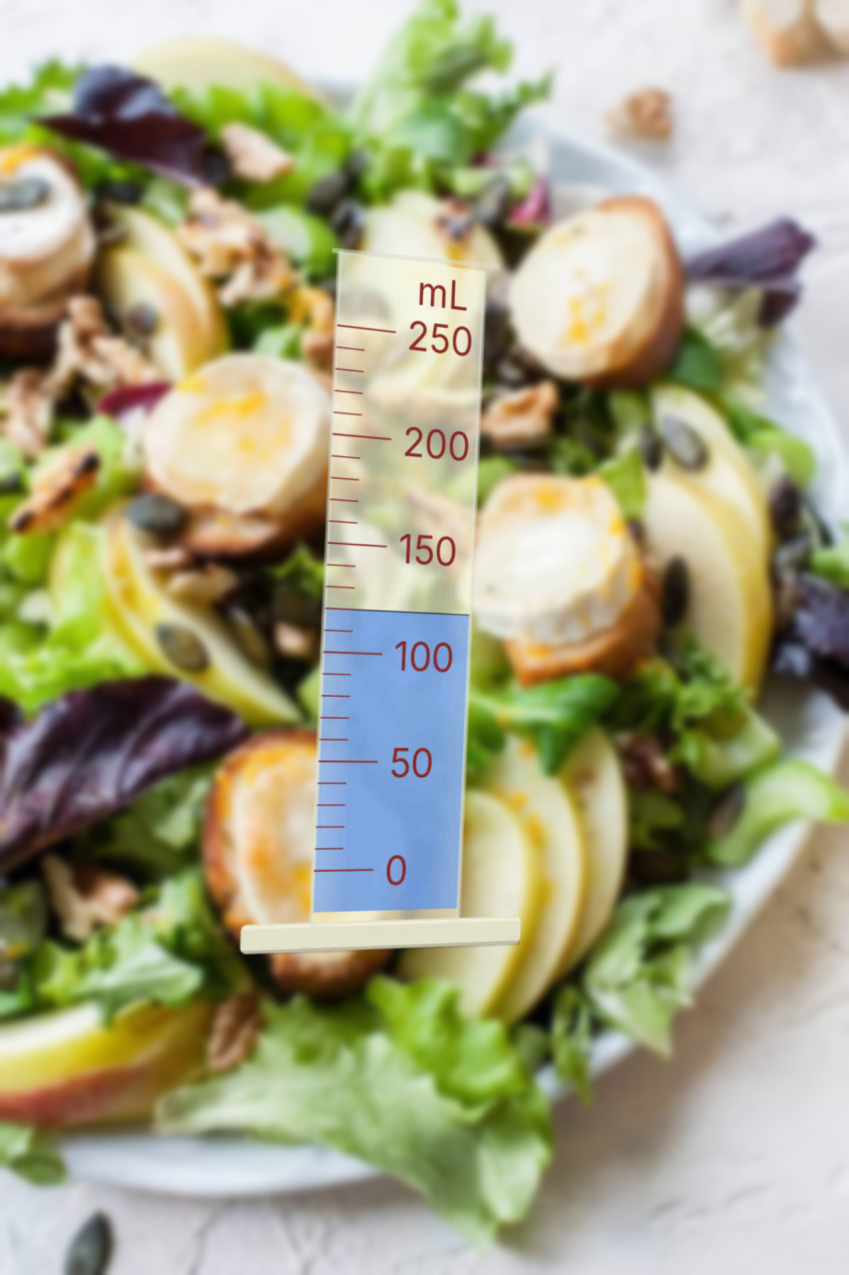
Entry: 120 mL
